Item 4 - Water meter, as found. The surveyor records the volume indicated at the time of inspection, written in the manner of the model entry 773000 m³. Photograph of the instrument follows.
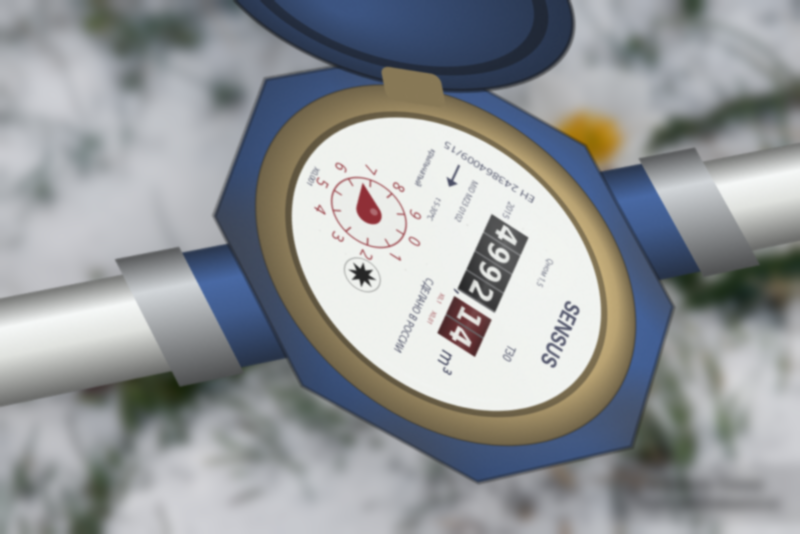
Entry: 4992.146 m³
